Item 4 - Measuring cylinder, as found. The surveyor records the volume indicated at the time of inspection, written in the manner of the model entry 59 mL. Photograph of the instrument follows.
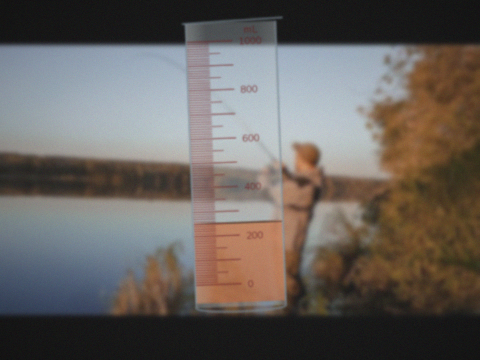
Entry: 250 mL
